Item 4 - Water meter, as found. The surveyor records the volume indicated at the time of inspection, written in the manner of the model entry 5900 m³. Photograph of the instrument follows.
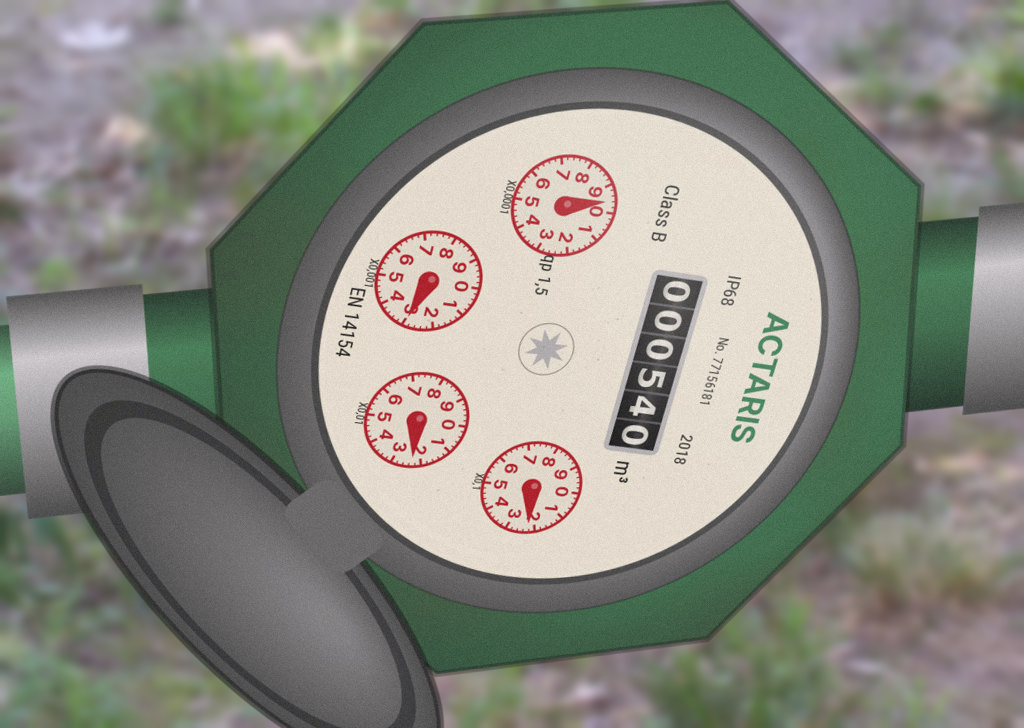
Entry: 540.2229 m³
